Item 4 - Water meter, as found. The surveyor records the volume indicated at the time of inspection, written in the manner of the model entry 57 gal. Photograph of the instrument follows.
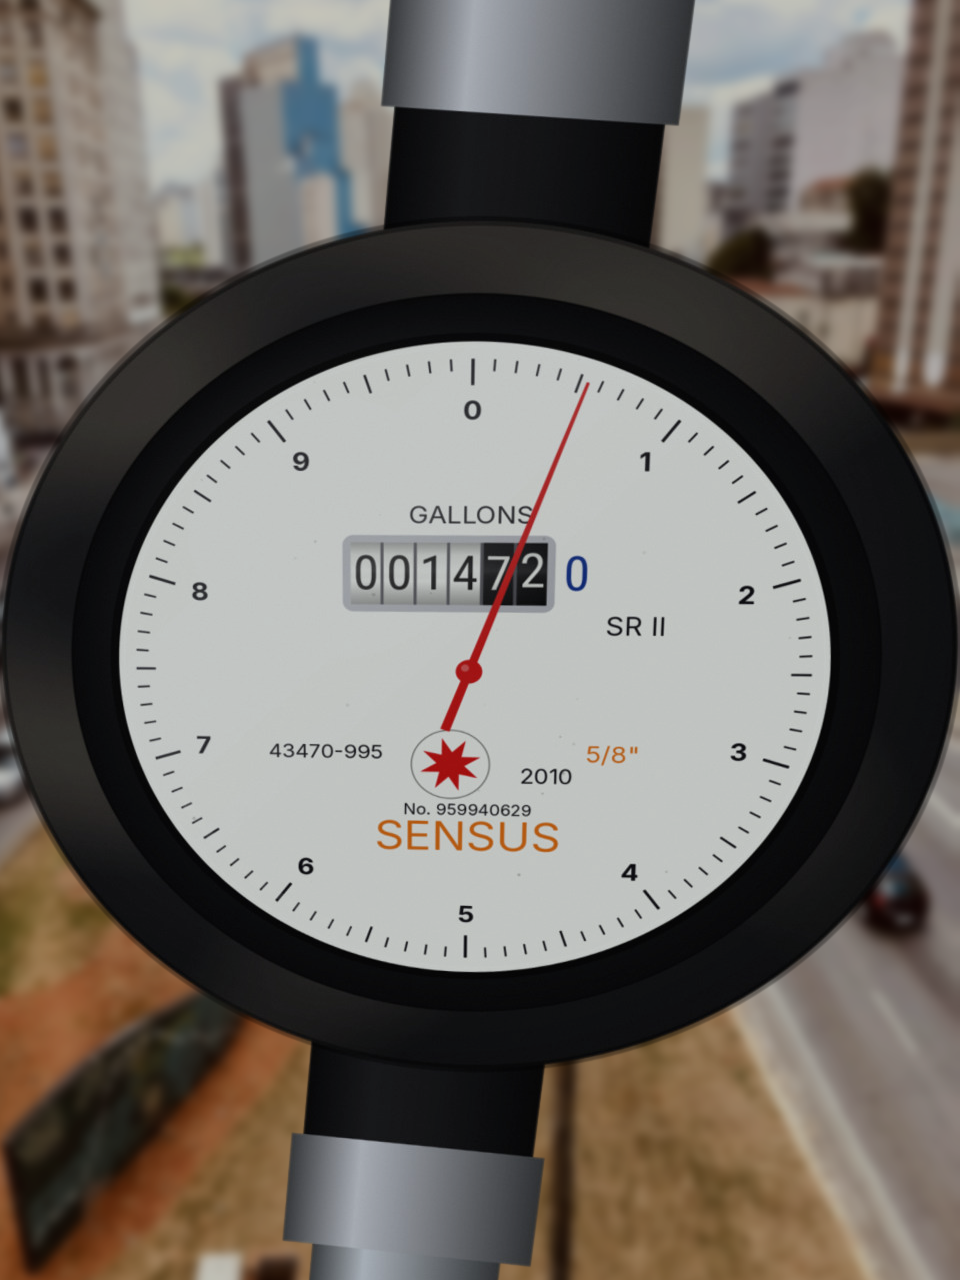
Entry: 14720.5 gal
